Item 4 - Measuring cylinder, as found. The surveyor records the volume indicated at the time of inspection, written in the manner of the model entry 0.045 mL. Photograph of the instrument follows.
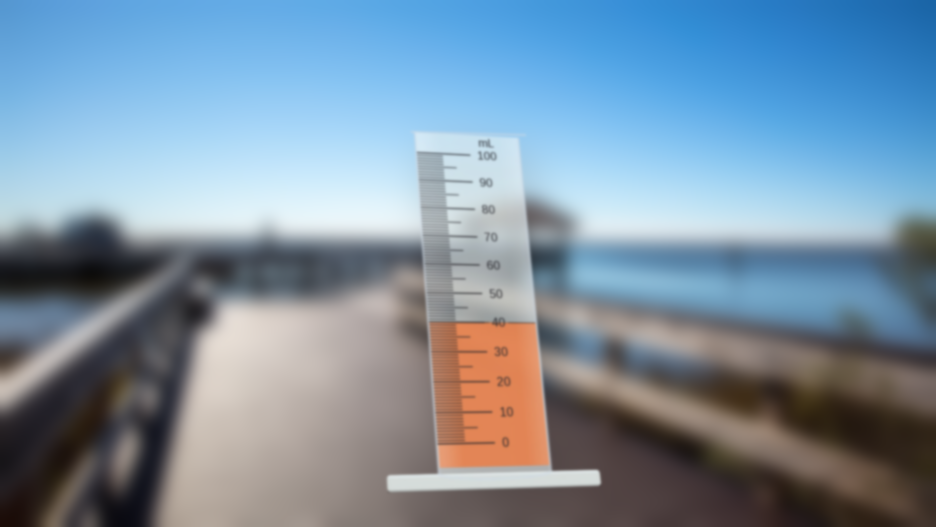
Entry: 40 mL
